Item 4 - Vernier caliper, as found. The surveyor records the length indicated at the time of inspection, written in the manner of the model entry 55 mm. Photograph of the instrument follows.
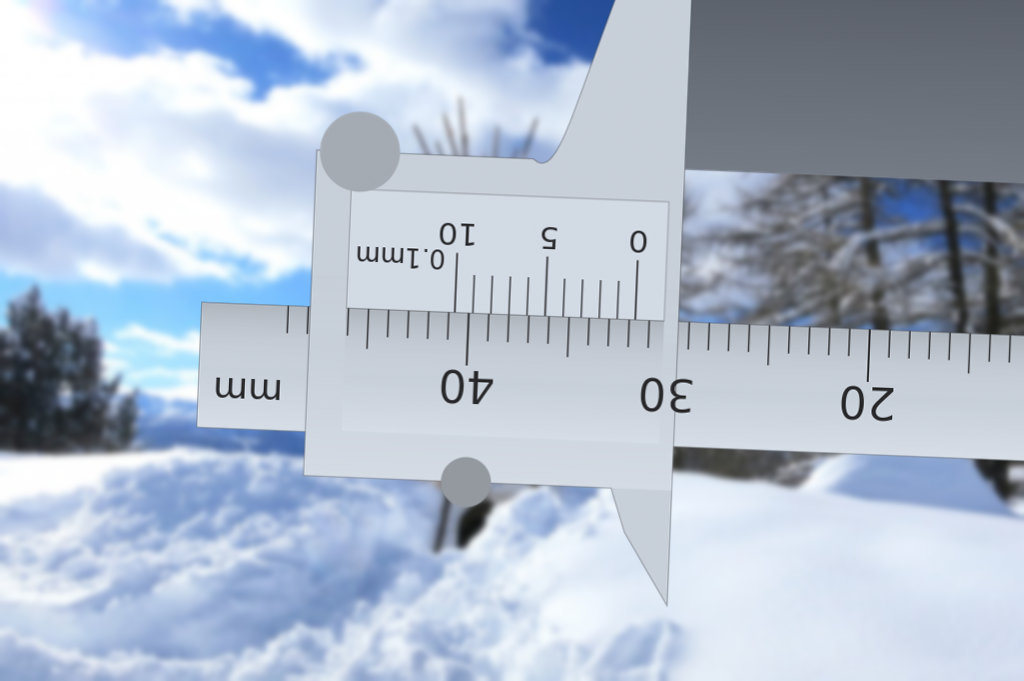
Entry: 31.7 mm
